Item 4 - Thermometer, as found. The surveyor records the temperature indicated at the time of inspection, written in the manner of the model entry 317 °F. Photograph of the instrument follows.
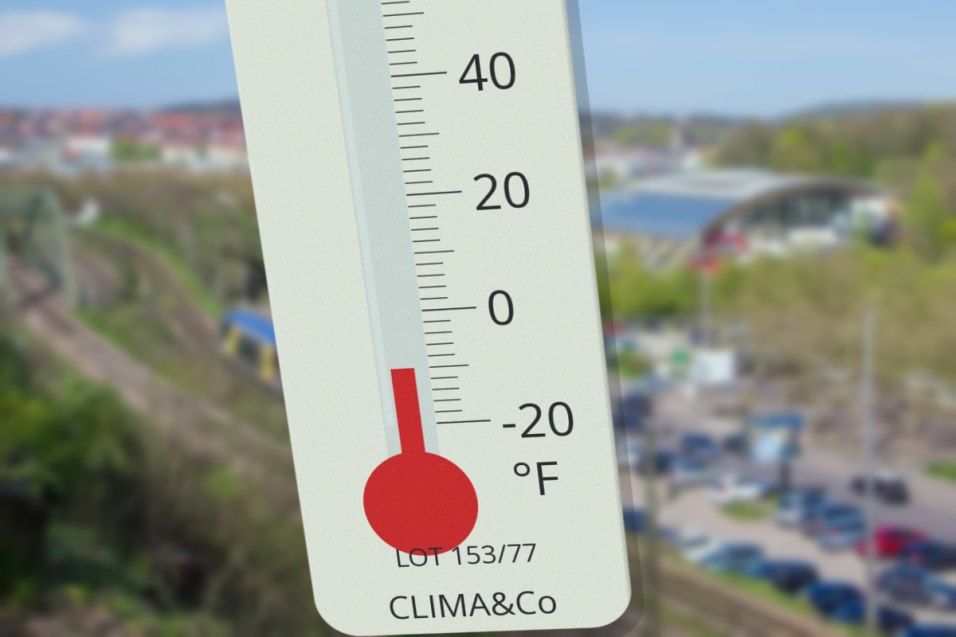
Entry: -10 °F
